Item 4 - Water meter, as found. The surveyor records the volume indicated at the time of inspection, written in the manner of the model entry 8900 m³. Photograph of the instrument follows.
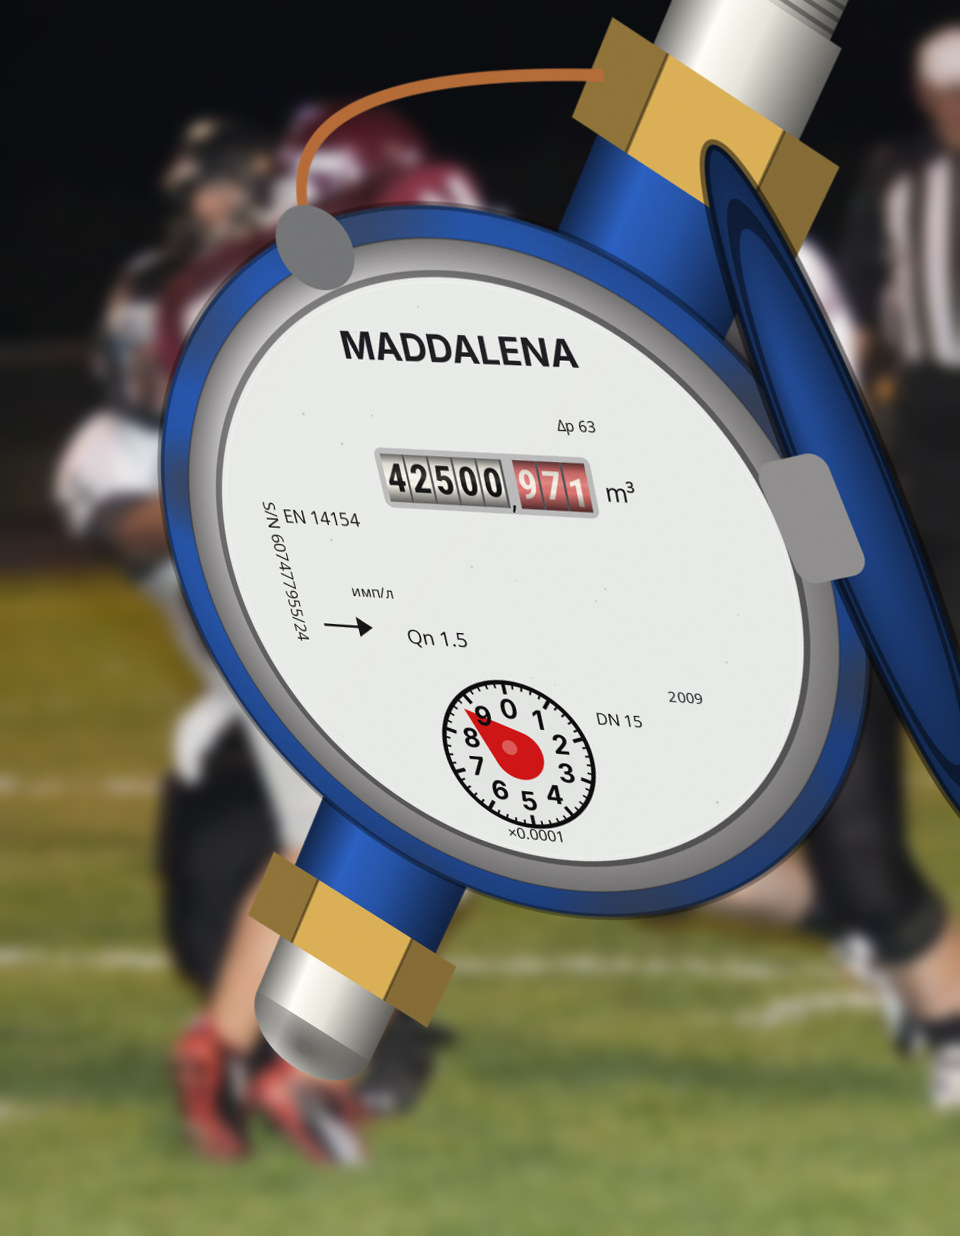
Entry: 42500.9708 m³
